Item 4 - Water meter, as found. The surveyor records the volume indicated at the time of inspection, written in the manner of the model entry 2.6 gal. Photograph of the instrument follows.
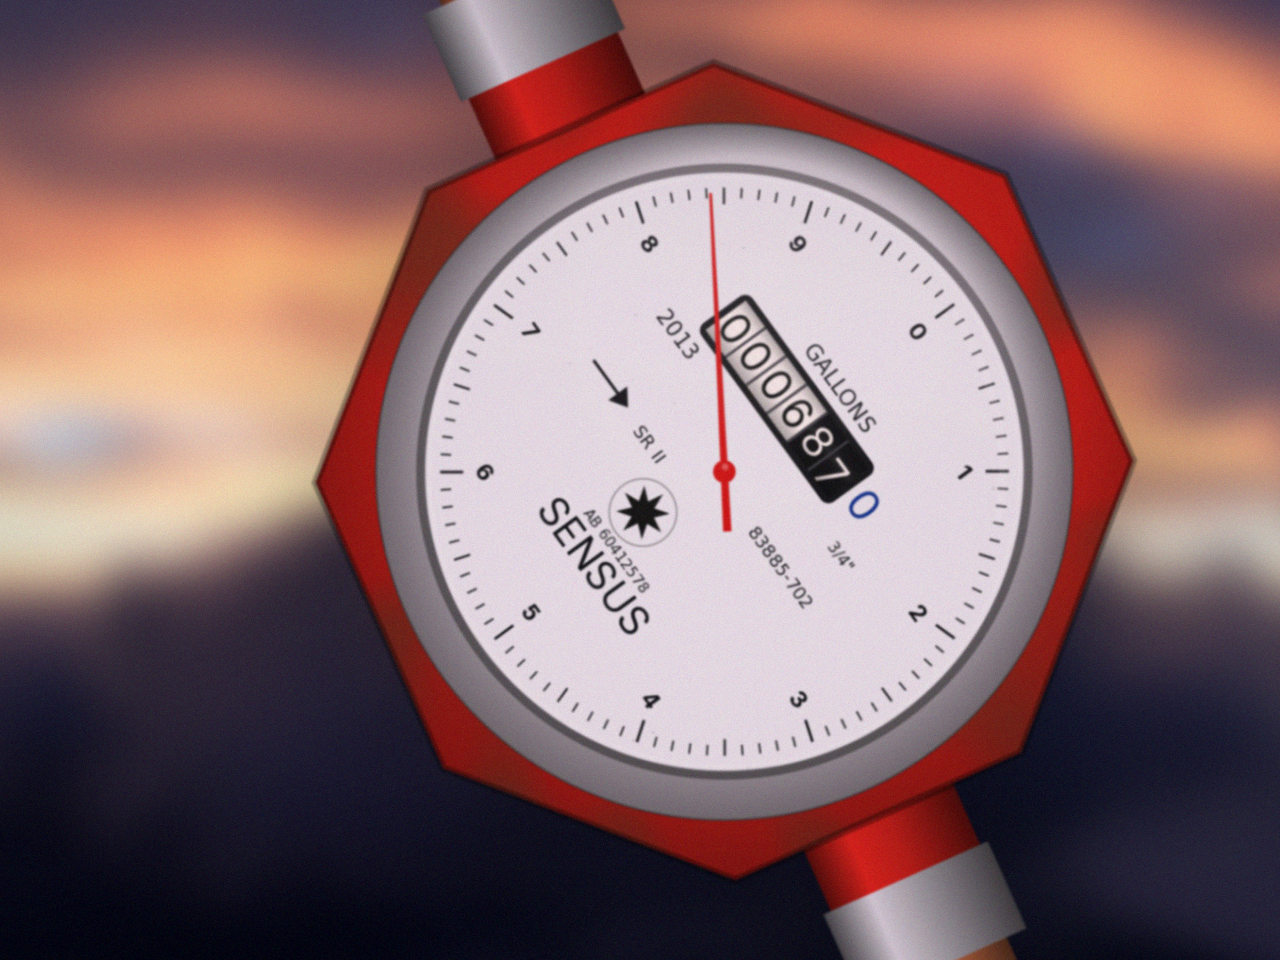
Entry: 6868.4 gal
